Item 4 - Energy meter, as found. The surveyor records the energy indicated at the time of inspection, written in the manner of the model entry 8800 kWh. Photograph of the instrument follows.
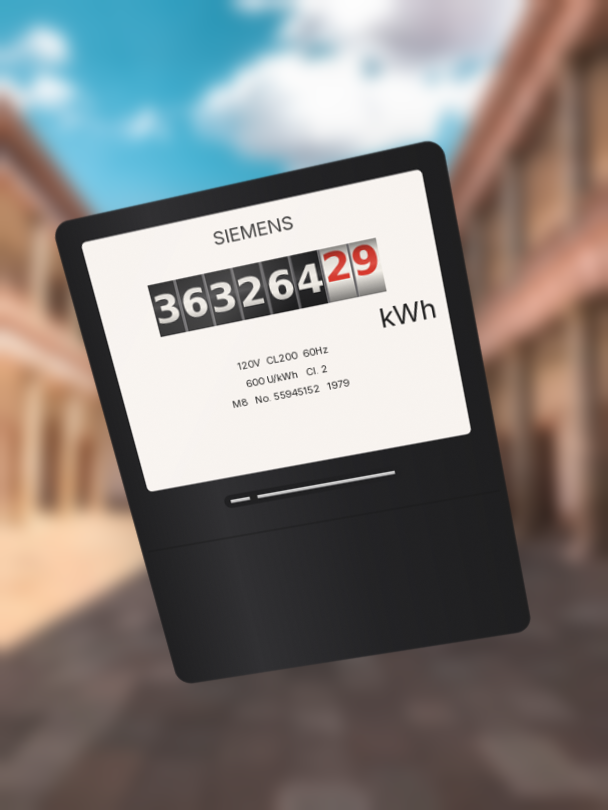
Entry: 363264.29 kWh
